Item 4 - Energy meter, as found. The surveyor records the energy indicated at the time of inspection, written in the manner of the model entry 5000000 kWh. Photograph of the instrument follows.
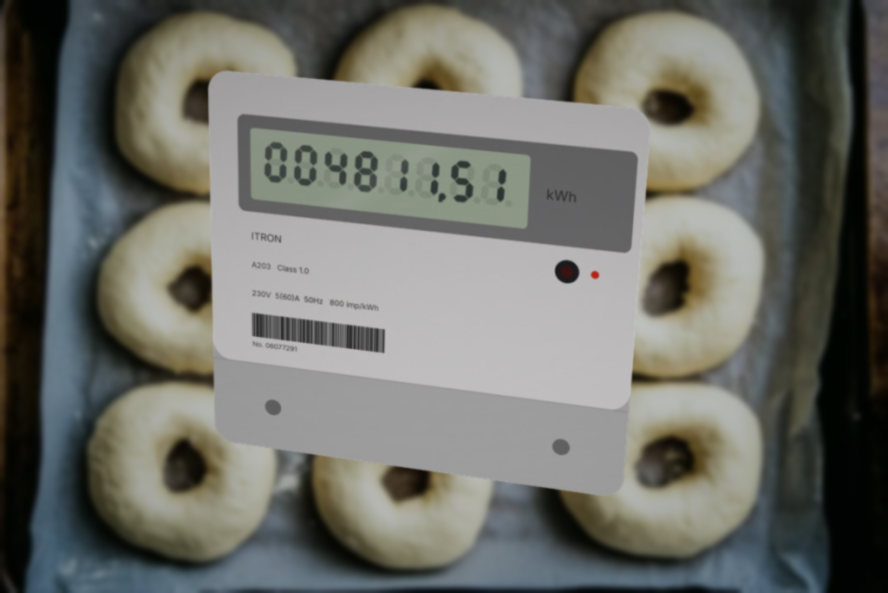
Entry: 4811.51 kWh
